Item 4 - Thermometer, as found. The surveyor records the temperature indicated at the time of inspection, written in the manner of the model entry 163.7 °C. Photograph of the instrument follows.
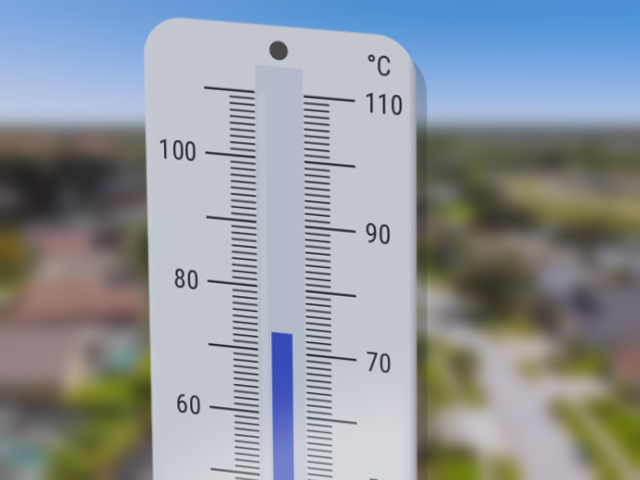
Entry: 73 °C
